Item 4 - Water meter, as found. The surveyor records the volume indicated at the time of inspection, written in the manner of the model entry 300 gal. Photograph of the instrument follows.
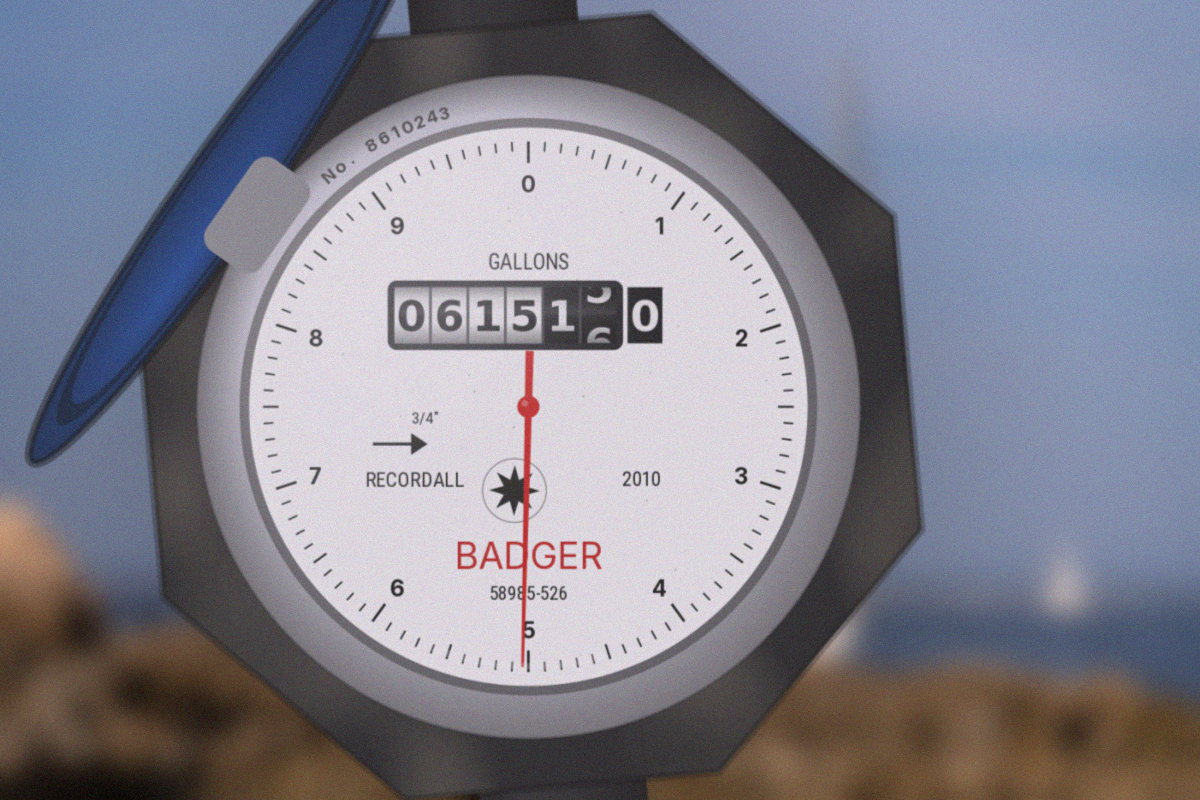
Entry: 615155.0 gal
